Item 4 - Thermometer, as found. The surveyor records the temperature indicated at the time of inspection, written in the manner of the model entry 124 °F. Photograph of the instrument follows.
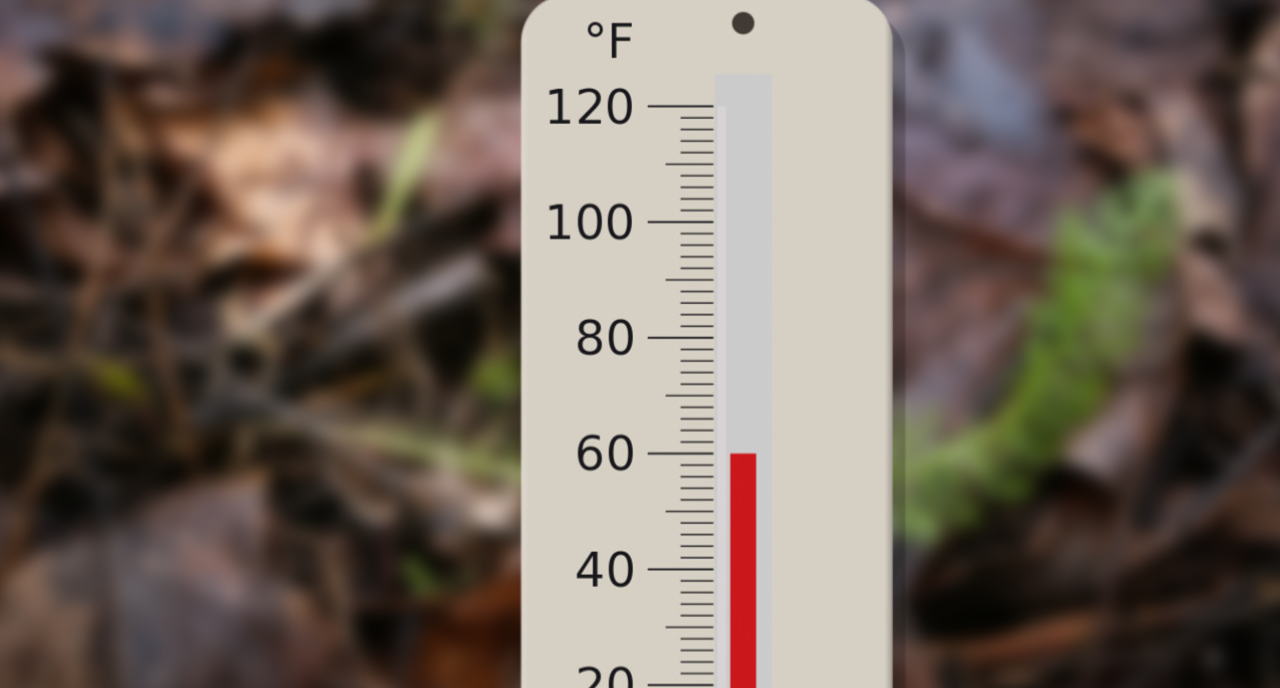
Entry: 60 °F
